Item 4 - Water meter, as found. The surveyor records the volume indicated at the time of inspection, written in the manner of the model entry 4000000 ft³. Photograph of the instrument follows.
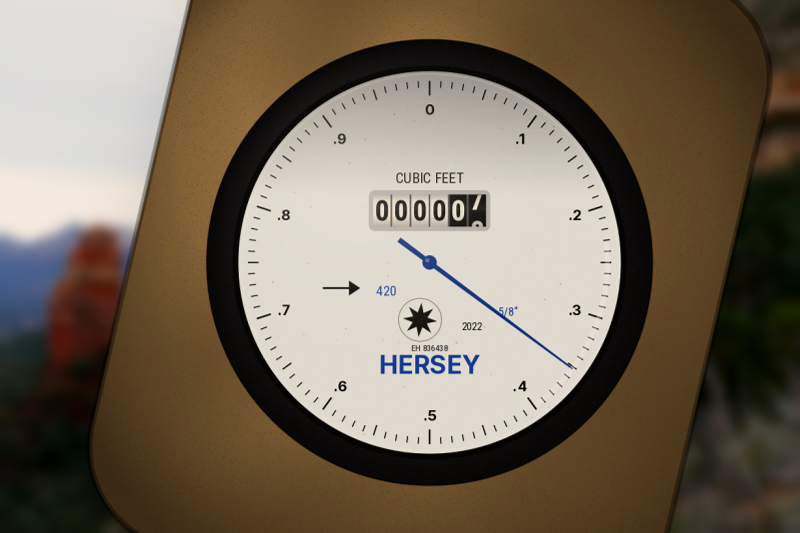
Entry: 7.35 ft³
